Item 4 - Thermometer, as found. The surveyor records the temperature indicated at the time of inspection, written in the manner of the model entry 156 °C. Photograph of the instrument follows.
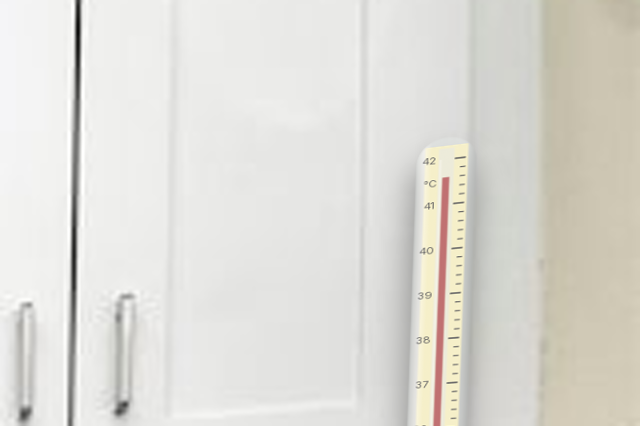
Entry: 41.6 °C
